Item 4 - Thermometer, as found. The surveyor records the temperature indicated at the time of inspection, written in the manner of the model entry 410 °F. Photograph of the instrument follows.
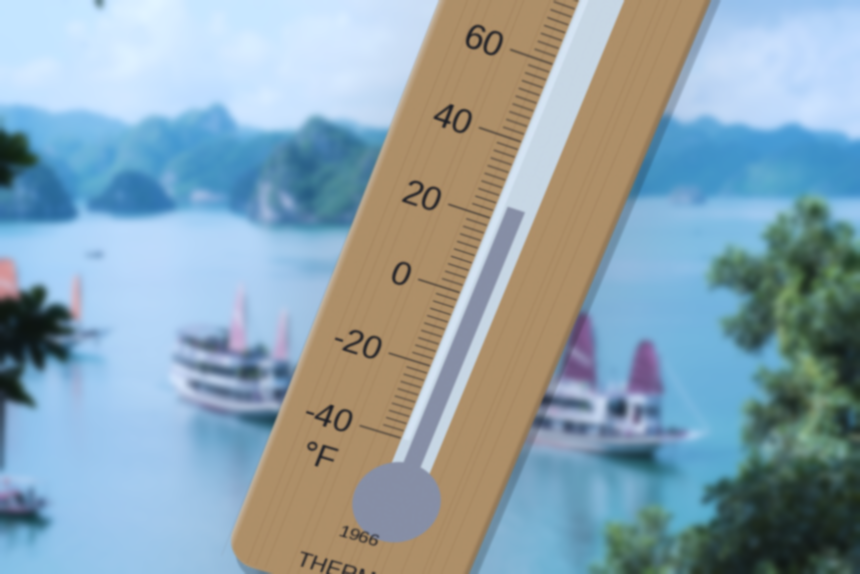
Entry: 24 °F
